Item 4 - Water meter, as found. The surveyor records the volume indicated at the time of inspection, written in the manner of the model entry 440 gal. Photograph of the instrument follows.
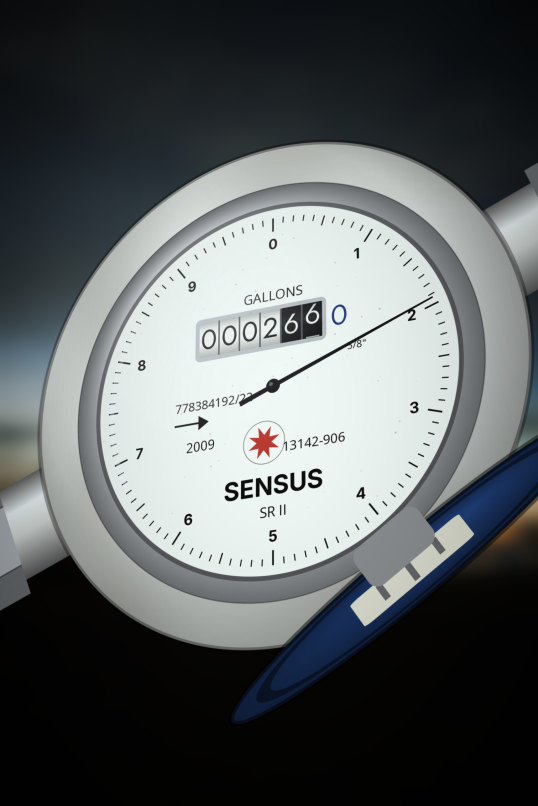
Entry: 2661.9 gal
